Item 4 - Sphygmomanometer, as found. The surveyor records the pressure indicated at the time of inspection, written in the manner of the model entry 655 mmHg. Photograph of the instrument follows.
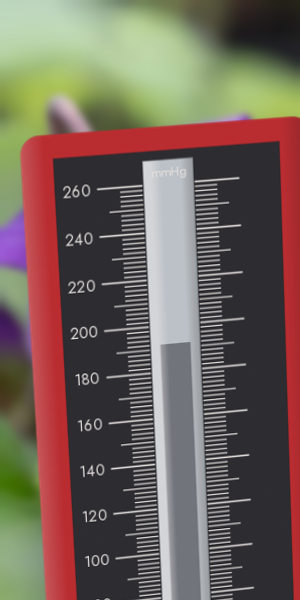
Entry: 192 mmHg
